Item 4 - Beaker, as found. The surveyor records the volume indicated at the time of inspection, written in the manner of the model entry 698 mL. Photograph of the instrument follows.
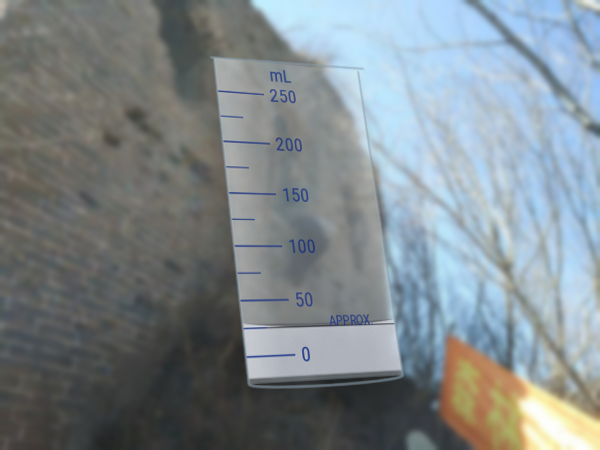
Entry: 25 mL
